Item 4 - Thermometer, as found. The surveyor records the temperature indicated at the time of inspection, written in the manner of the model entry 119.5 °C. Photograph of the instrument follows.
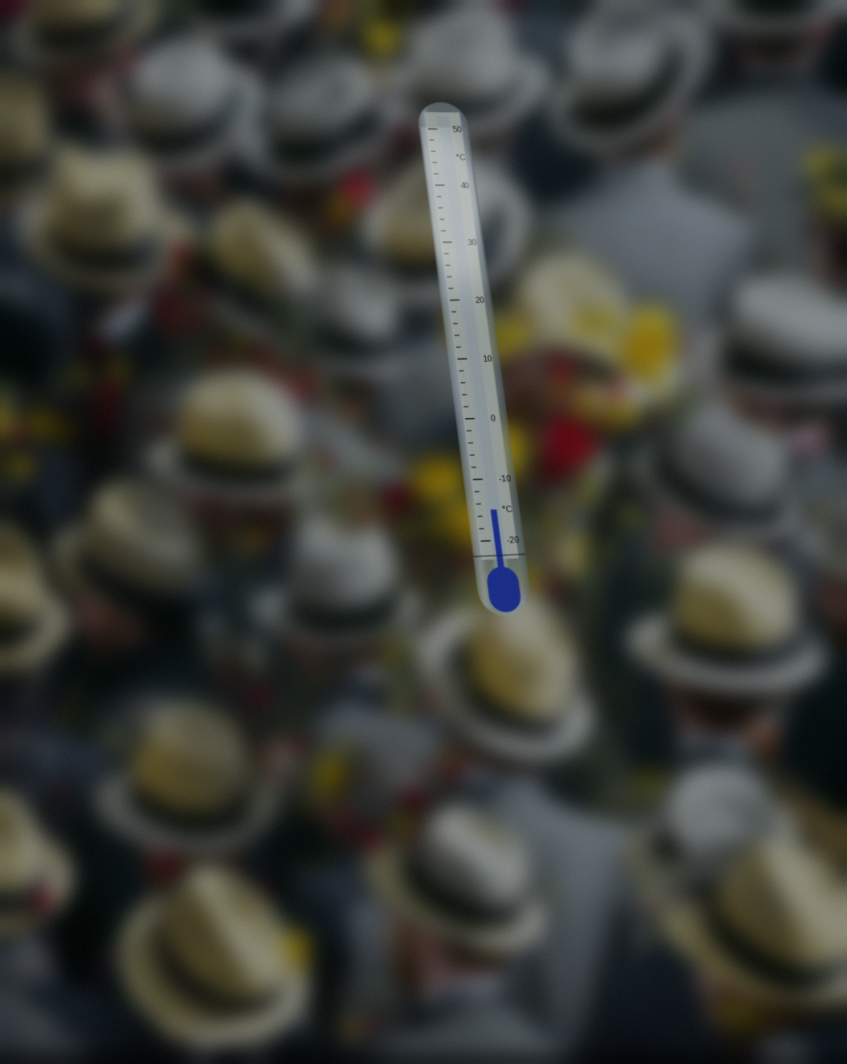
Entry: -15 °C
